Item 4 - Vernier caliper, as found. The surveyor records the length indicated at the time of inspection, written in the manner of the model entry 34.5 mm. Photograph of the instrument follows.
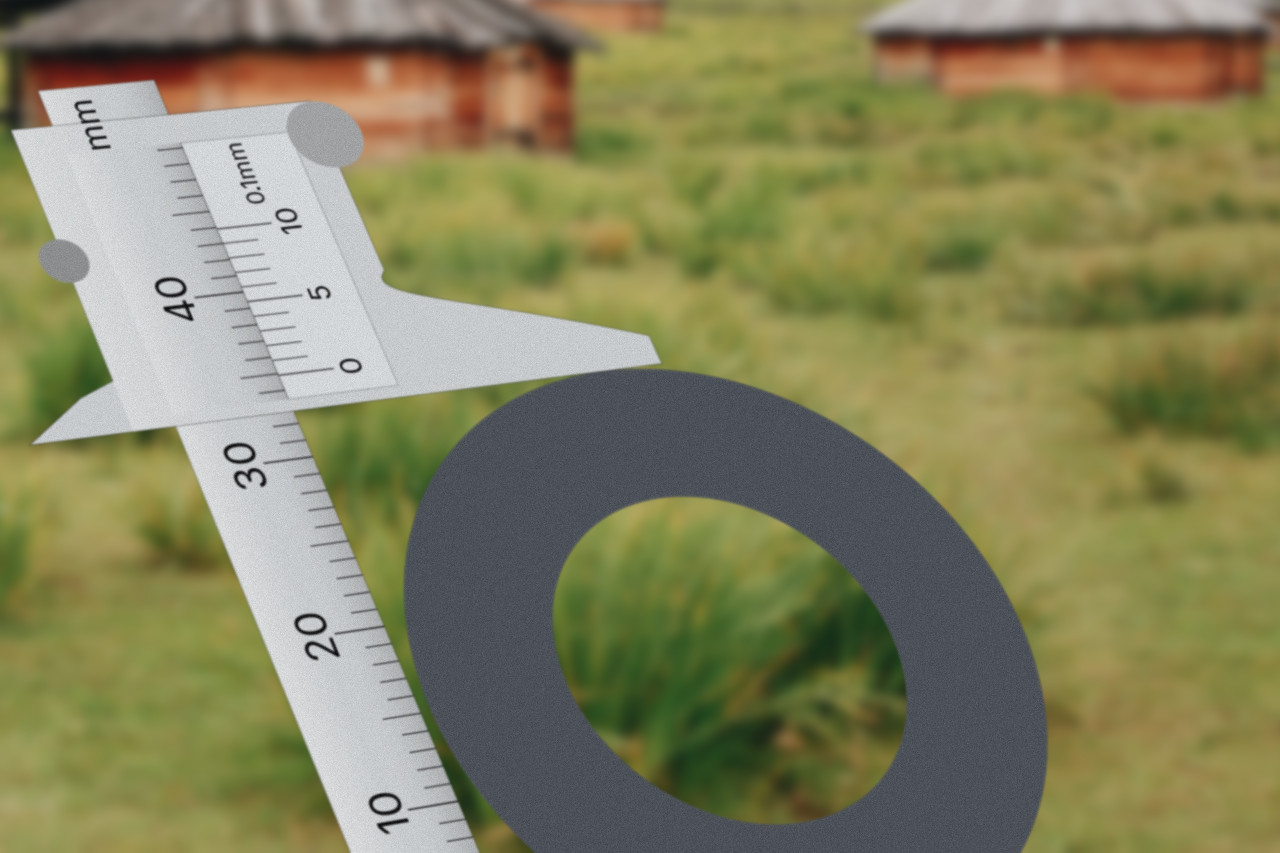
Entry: 34.9 mm
